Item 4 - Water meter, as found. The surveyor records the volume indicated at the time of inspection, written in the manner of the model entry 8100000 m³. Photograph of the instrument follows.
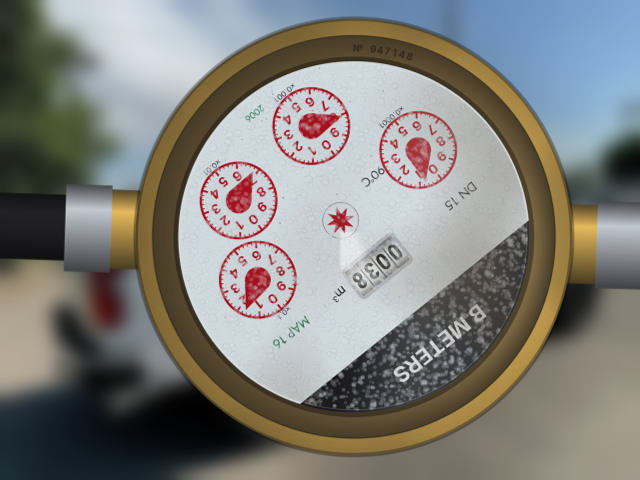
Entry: 38.1680 m³
